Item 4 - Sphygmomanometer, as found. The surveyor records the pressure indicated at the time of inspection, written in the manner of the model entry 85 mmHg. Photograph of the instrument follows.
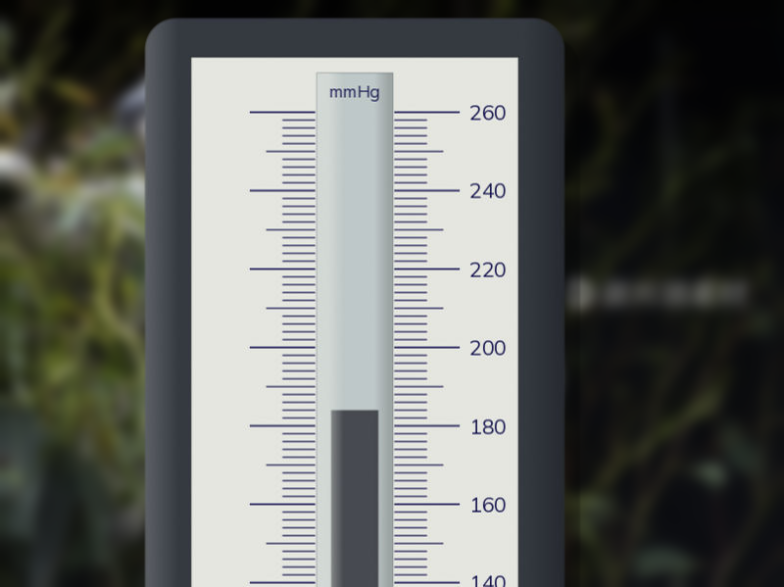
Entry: 184 mmHg
